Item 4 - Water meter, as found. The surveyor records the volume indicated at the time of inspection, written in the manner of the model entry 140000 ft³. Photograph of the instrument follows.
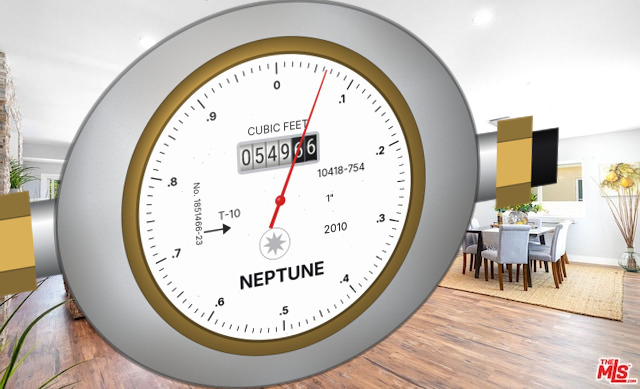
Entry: 54966.06 ft³
